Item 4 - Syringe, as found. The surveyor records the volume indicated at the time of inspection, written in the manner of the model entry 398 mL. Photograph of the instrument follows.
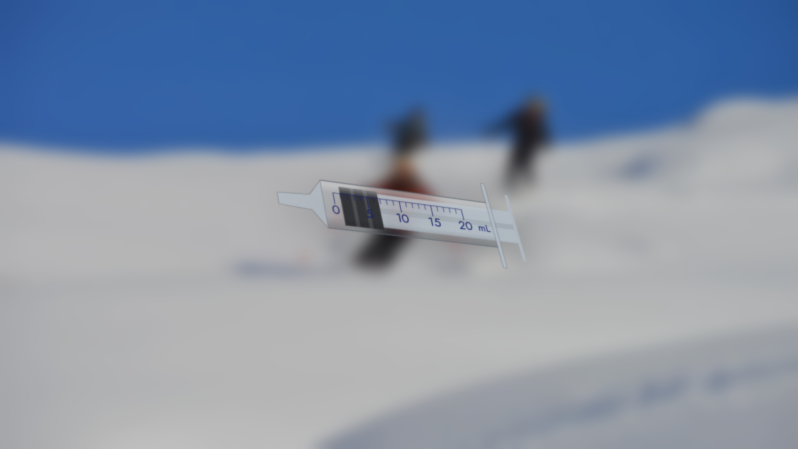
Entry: 1 mL
